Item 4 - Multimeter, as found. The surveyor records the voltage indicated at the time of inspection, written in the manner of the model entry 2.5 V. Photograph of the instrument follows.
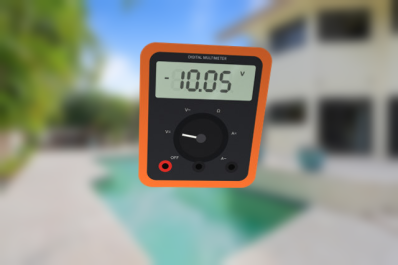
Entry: -10.05 V
